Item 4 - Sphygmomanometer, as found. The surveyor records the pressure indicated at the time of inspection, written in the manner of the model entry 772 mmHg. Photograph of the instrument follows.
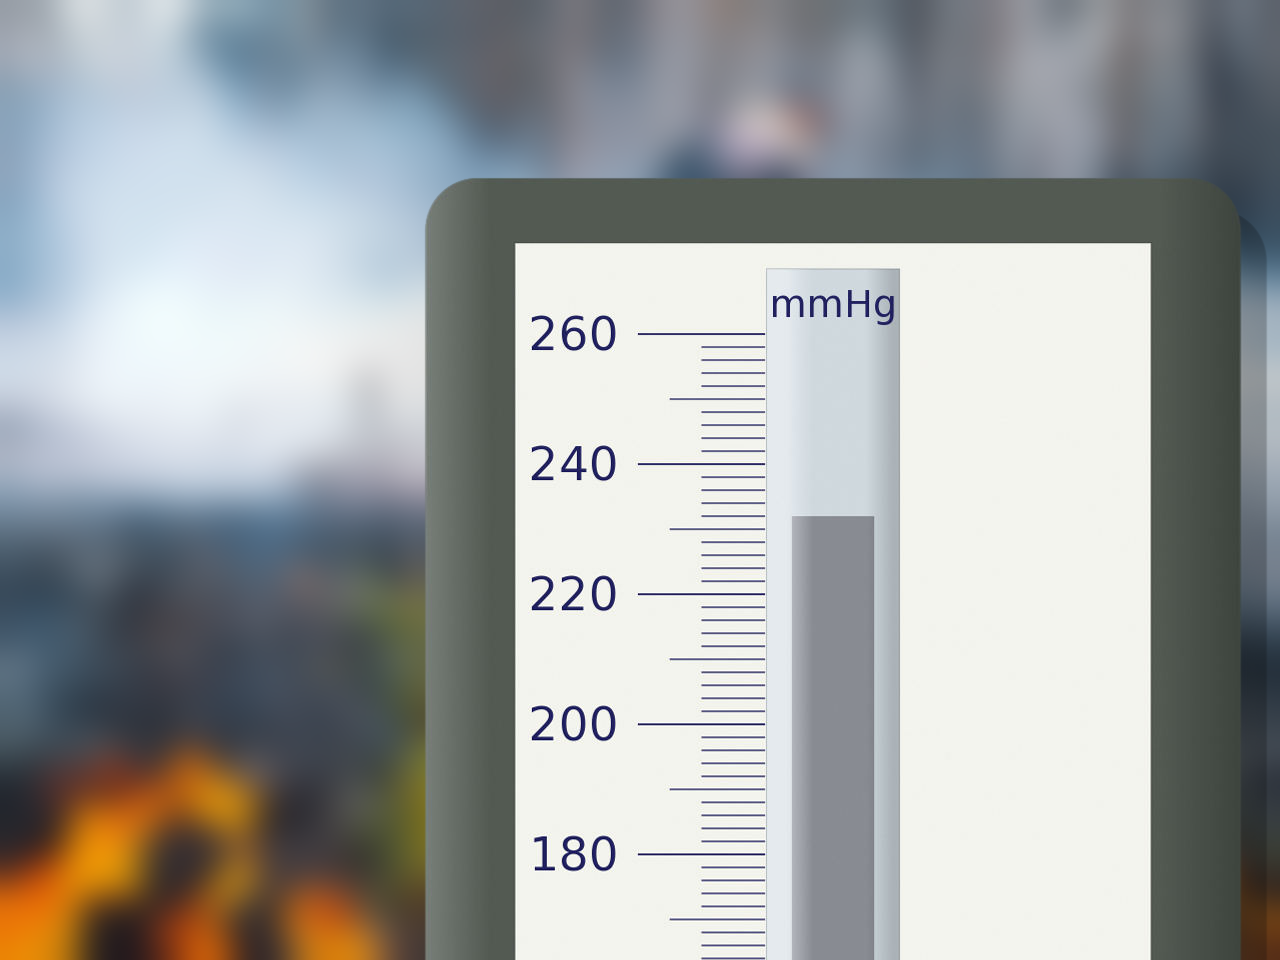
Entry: 232 mmHg
